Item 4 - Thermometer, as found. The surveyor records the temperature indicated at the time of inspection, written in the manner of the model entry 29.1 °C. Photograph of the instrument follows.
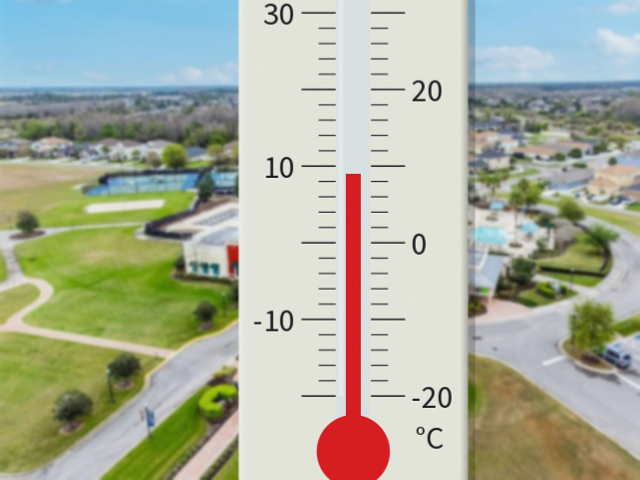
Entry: 9 °C
